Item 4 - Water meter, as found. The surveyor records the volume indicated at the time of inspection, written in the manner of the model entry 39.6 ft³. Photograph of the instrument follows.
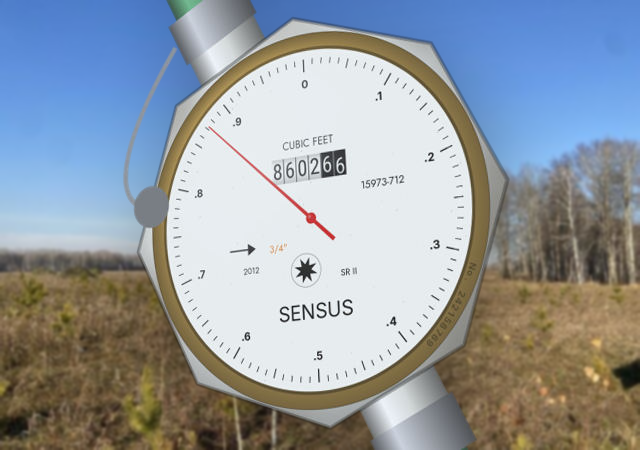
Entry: 860265.87 ft³
